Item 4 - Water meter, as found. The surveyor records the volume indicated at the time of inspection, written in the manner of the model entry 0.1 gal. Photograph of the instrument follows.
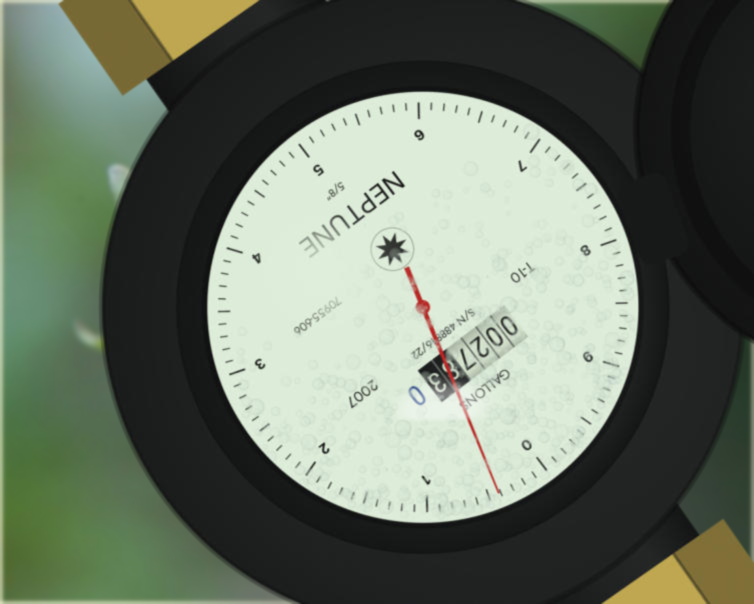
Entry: 27830.4 gal
